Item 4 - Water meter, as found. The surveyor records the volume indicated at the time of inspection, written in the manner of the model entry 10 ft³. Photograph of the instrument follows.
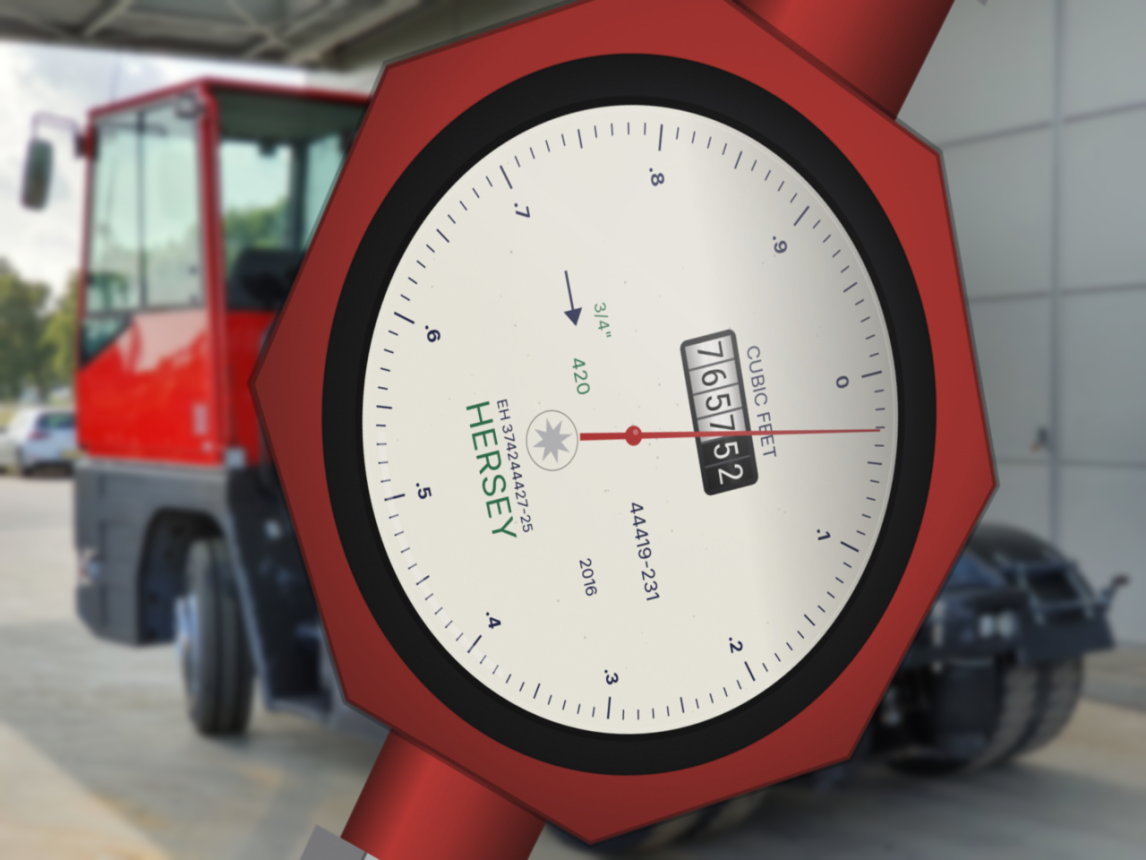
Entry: 765752.03 ft³
